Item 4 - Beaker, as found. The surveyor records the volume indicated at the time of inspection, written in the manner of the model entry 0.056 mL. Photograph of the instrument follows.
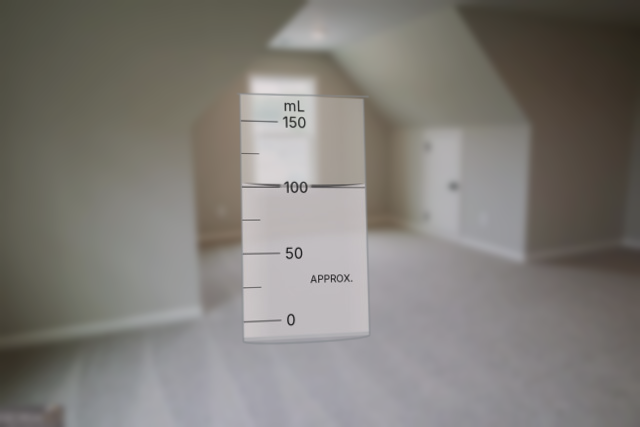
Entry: 100 mL
